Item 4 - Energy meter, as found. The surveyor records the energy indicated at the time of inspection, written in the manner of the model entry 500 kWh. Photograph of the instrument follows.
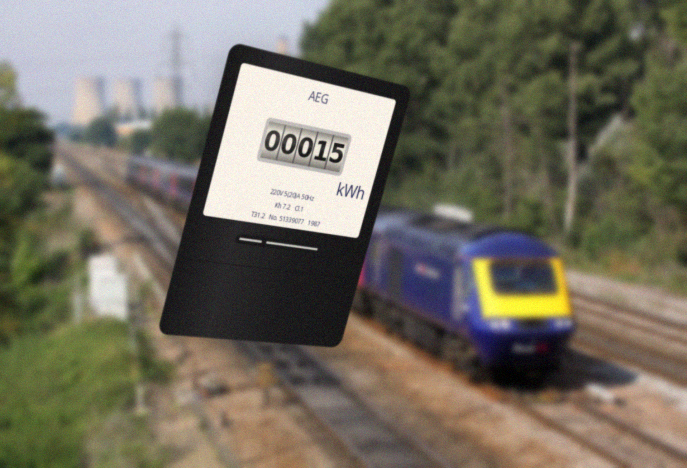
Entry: 15 kWh
